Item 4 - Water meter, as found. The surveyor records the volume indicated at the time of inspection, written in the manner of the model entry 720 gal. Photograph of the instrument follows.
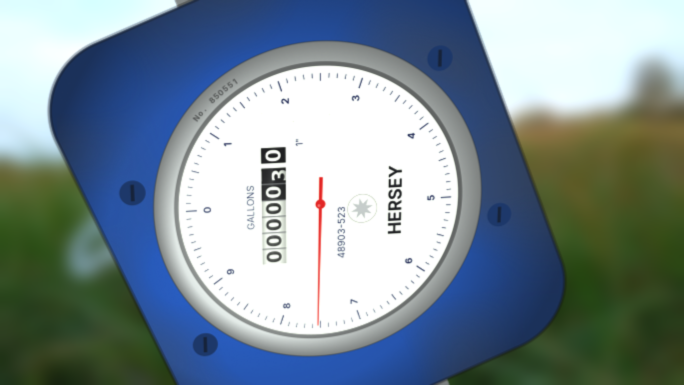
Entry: 27.5 gal
